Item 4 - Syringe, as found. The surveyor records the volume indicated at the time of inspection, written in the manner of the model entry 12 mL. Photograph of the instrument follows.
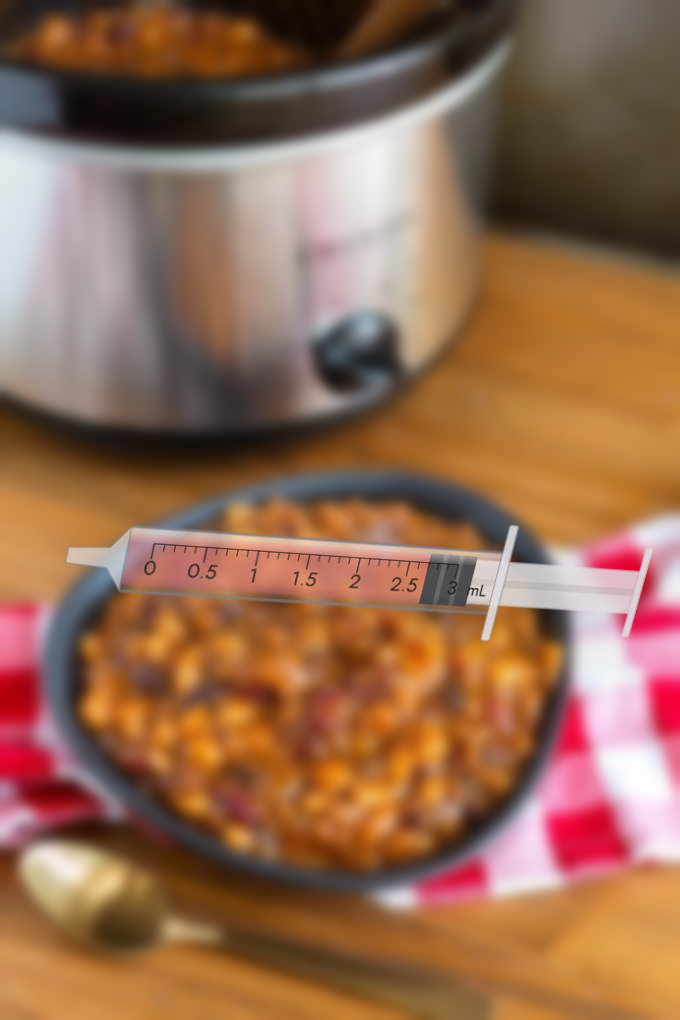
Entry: 2.7 mL
